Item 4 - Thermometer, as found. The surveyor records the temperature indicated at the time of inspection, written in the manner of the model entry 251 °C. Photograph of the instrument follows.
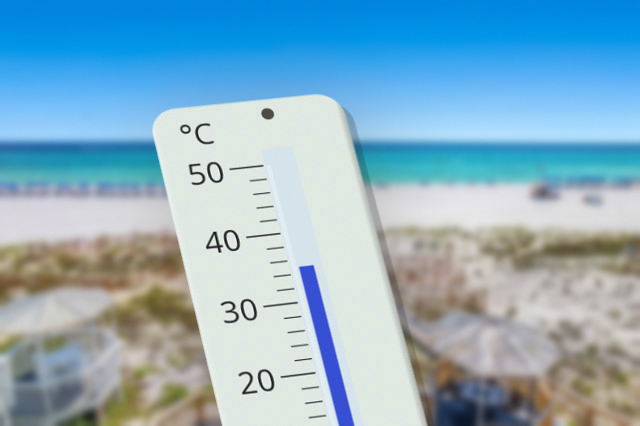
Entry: 35 °C
